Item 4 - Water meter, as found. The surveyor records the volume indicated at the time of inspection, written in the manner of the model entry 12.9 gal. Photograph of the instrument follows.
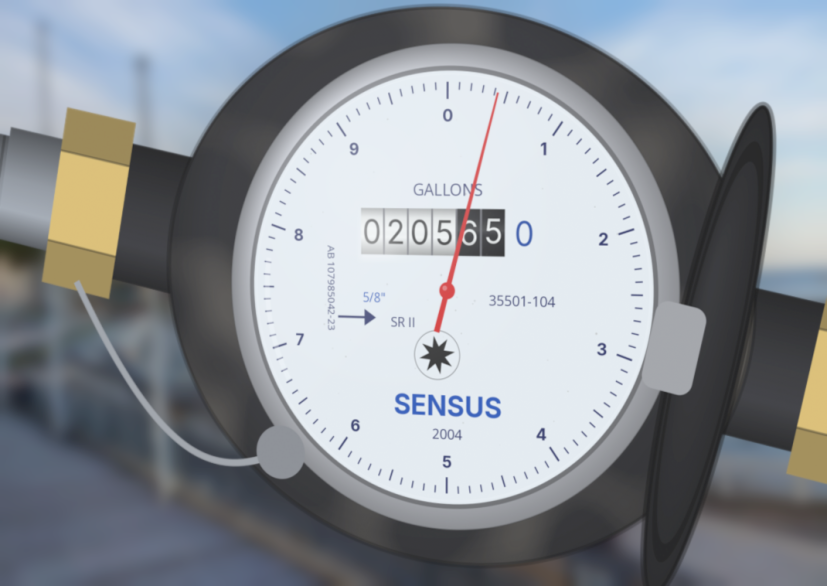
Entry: 205650.4 gal
